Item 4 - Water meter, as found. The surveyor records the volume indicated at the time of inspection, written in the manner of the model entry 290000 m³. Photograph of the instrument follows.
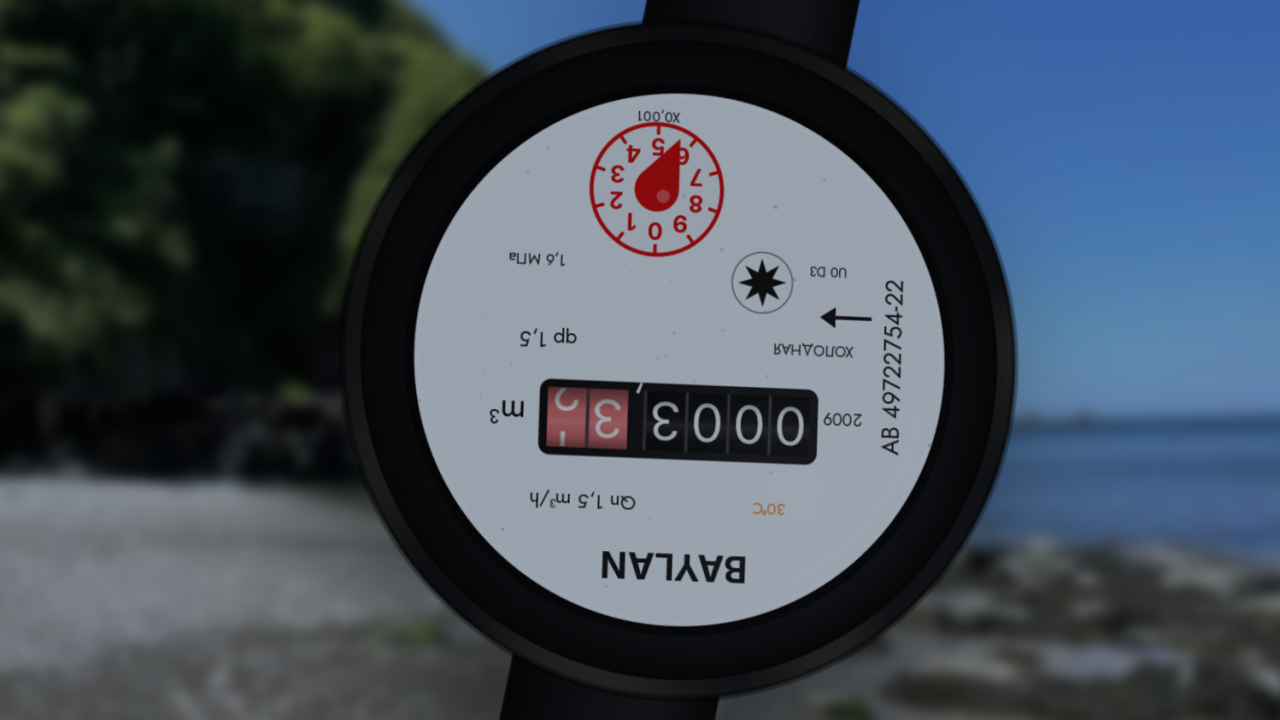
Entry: 3.315 m³
